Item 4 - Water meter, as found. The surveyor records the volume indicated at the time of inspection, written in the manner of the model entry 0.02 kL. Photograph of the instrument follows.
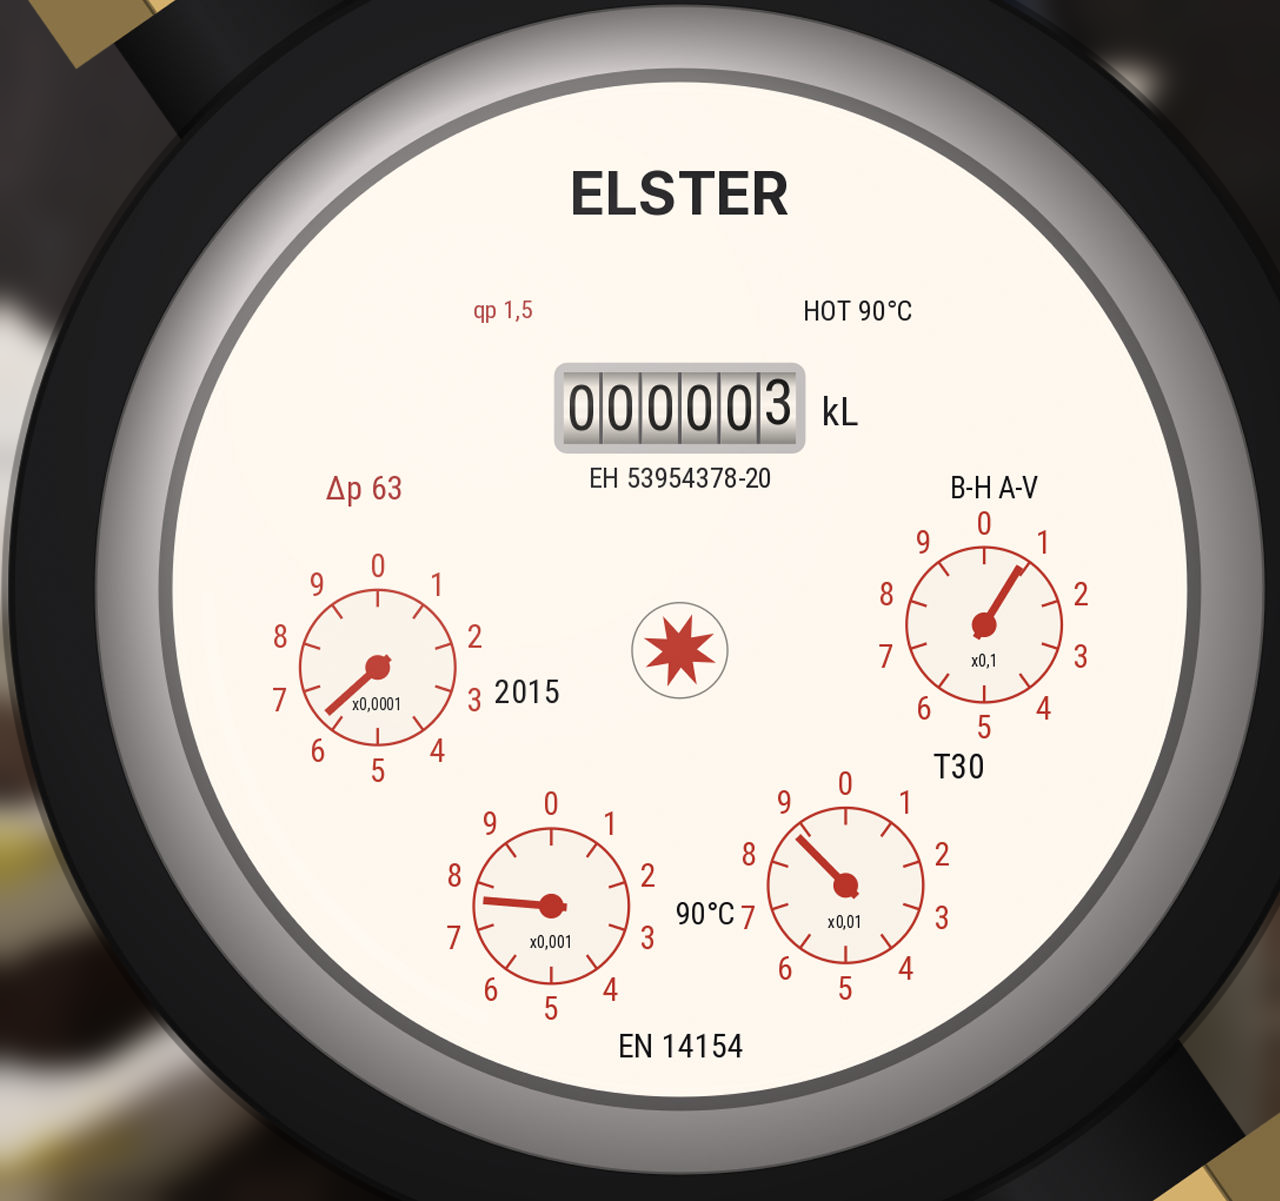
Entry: 3.0876 kL
